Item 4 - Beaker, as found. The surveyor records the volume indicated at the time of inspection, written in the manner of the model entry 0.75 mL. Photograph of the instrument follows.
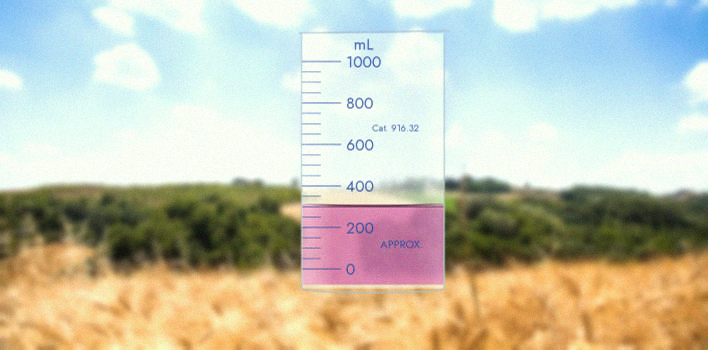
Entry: 300 mL
